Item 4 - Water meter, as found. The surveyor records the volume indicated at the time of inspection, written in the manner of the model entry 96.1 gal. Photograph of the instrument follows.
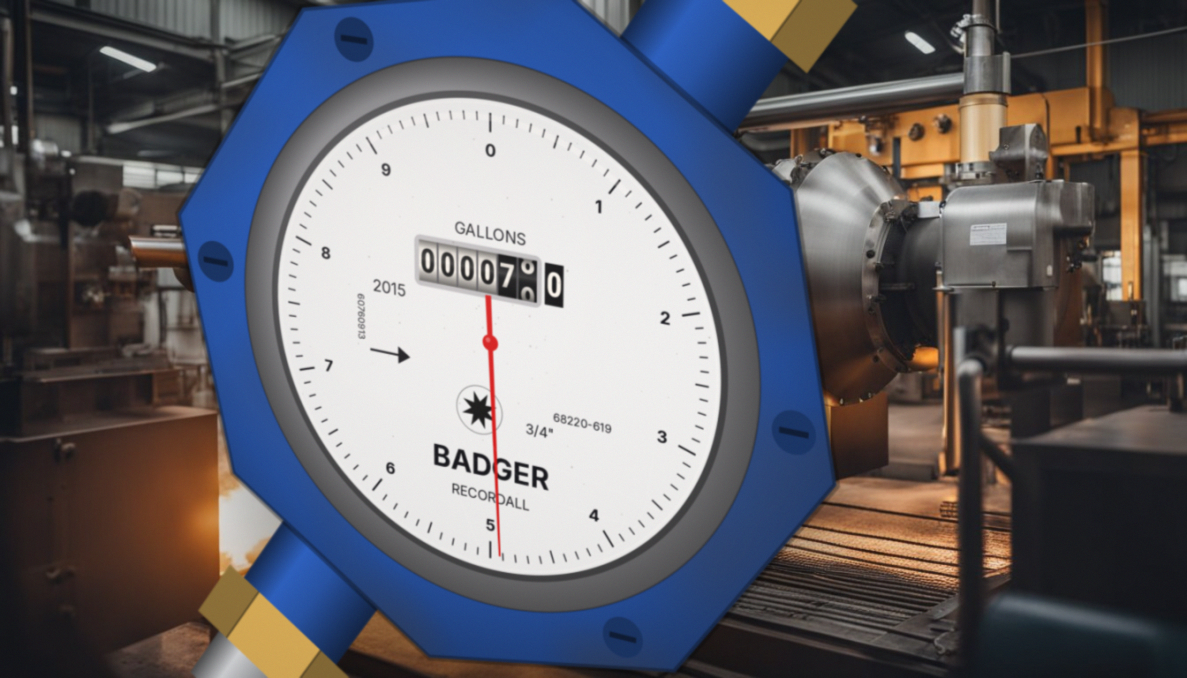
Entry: 784.9 gal
